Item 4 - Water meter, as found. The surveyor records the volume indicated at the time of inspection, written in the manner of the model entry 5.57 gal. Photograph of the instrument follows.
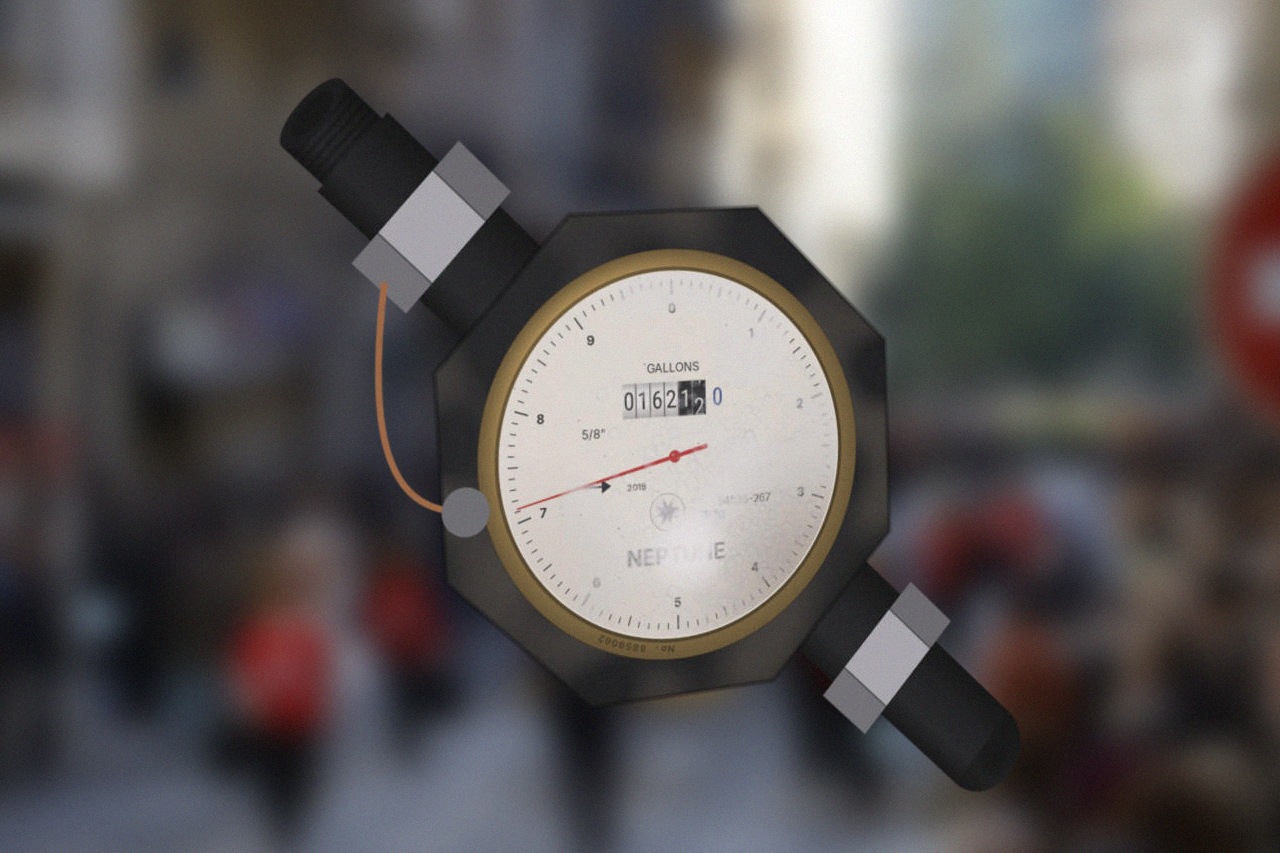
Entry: 162117.1 gal
